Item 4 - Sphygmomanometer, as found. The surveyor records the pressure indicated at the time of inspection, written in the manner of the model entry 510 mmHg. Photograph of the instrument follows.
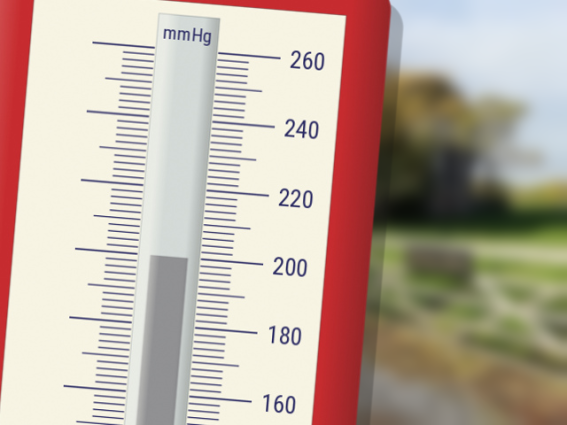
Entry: 200 mmHg
